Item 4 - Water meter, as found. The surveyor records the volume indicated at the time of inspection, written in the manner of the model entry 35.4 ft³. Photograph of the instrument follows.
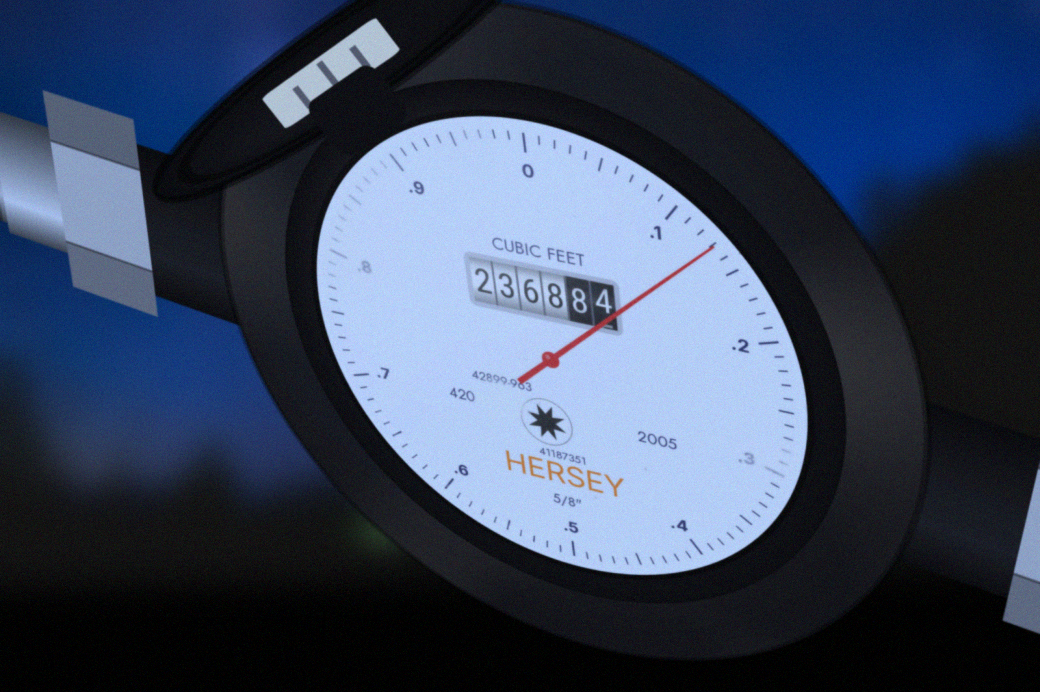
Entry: 236884.13 ft³
